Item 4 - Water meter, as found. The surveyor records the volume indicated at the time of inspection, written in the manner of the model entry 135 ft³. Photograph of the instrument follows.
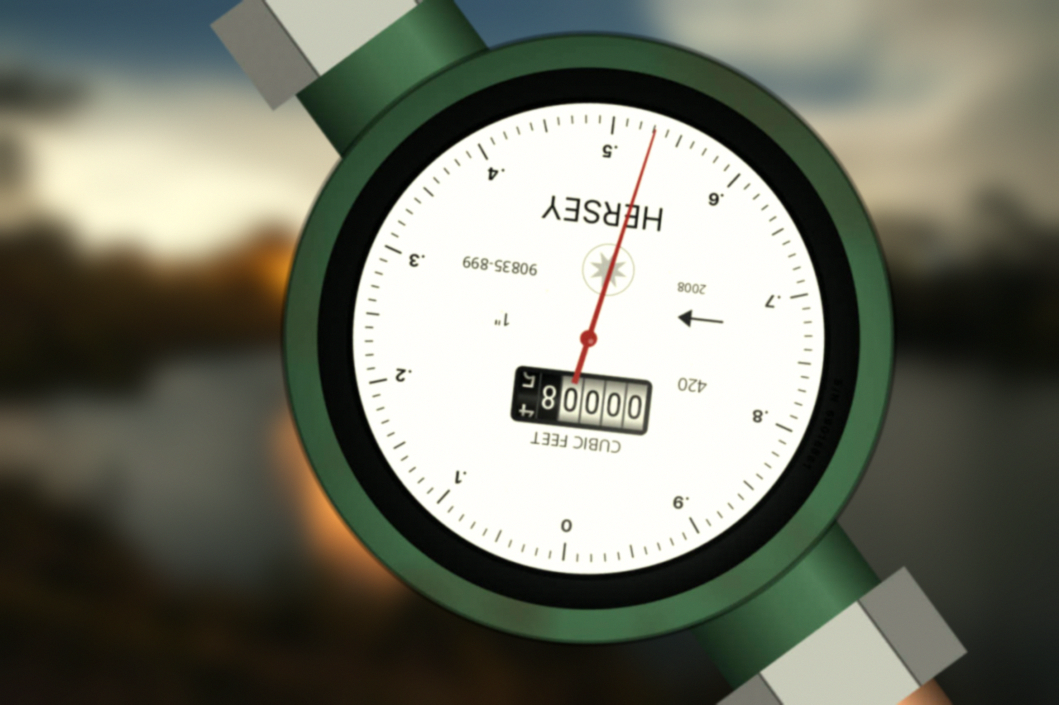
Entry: 84.53 ft³
